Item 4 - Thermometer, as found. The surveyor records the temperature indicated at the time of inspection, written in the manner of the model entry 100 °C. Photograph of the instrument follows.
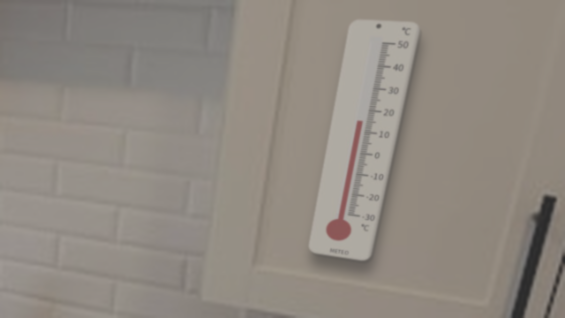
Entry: 15 °C
